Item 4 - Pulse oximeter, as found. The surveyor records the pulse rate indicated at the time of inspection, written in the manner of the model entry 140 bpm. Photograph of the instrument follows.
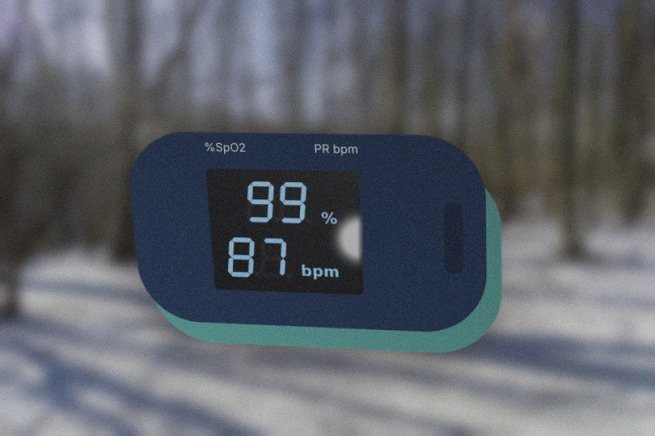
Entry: 87 bpm
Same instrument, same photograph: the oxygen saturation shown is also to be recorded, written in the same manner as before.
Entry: 99 %
